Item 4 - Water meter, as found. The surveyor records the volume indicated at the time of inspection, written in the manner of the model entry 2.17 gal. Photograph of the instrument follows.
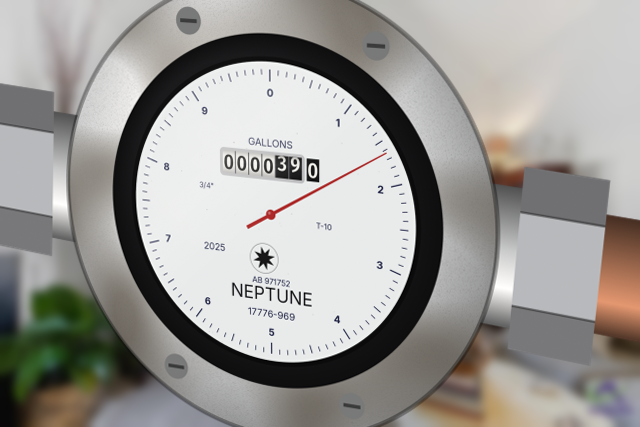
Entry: 391.6 gal
